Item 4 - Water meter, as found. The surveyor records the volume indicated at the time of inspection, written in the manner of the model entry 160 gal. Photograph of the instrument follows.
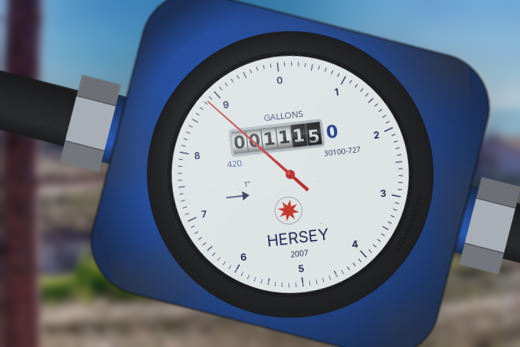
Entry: 11148.8 gal
